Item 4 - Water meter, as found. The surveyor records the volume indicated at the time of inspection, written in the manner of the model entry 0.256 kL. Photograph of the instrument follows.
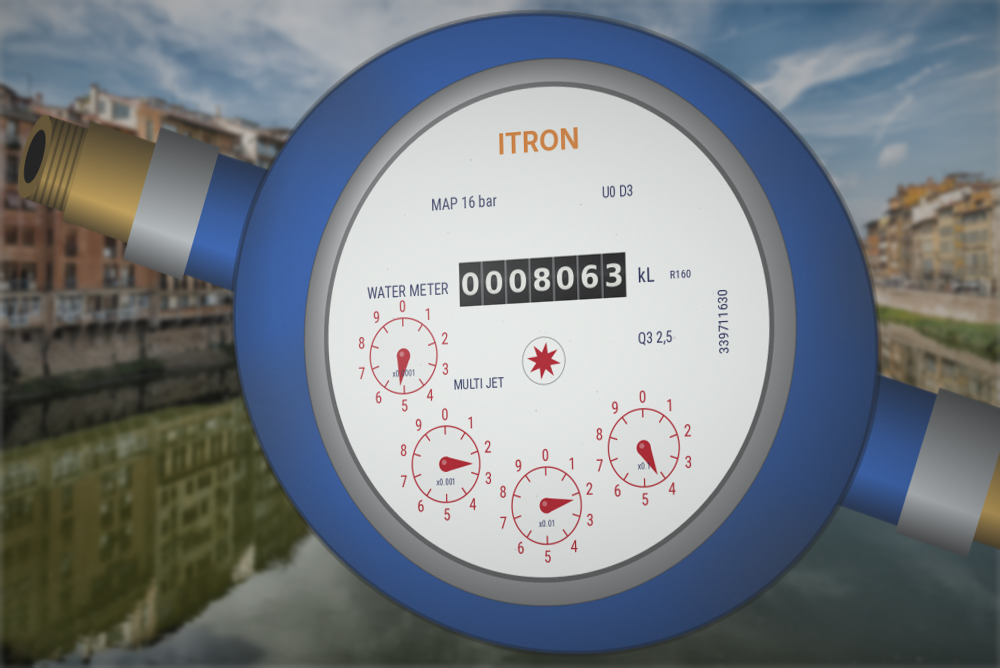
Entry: 8063.4225 kL
